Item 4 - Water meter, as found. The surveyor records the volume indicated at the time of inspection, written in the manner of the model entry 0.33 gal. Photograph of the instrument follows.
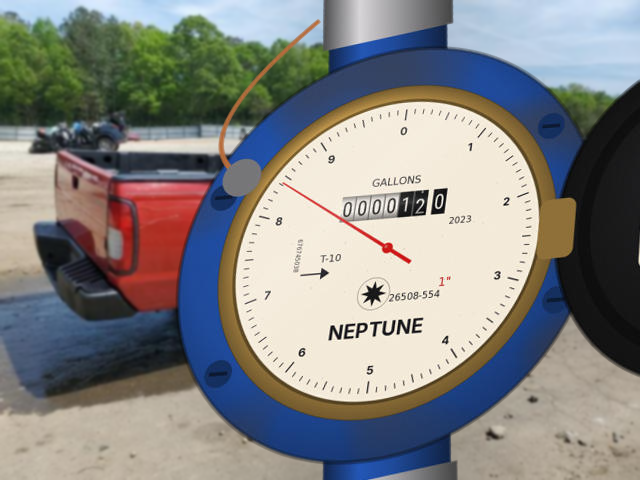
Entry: 118.4 gal
